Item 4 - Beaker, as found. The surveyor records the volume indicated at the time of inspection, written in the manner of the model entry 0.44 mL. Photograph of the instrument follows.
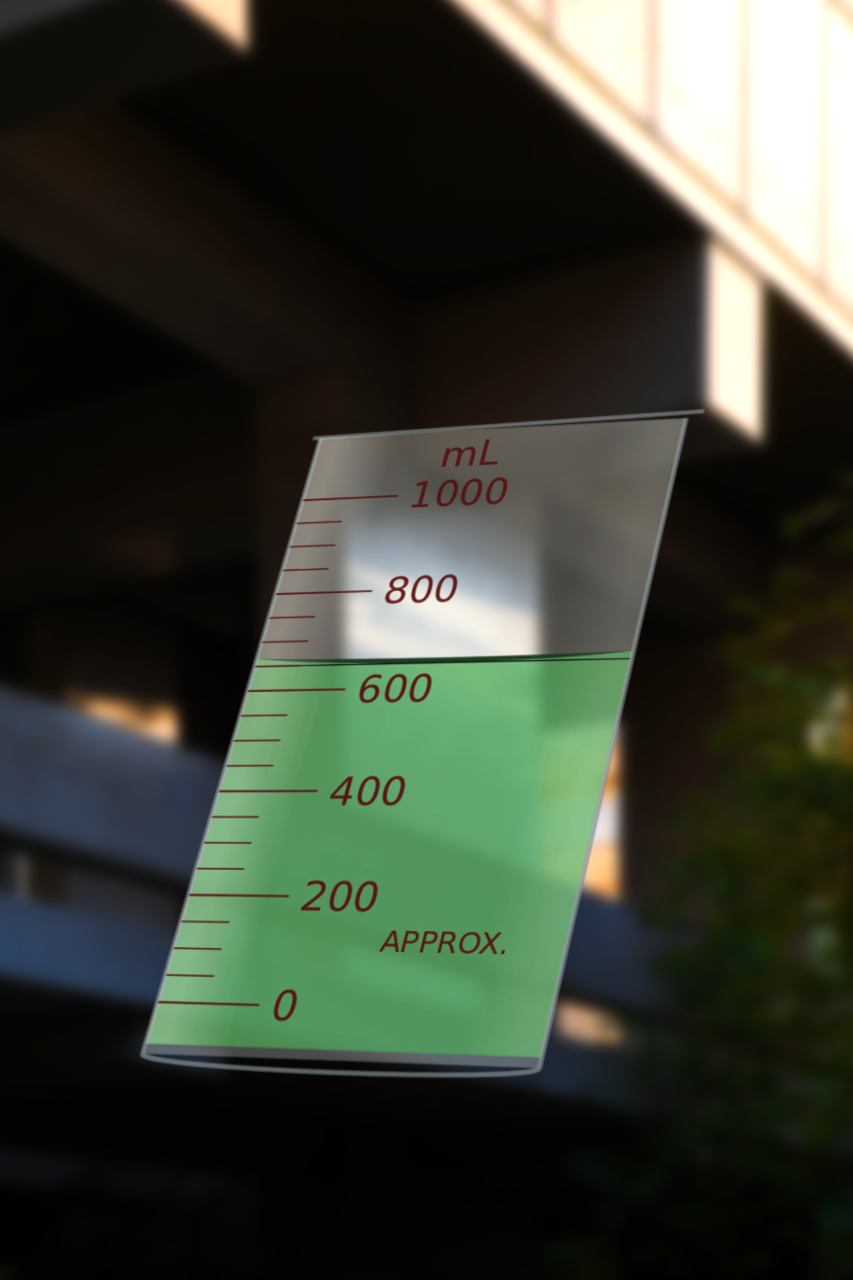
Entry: 650 mL
